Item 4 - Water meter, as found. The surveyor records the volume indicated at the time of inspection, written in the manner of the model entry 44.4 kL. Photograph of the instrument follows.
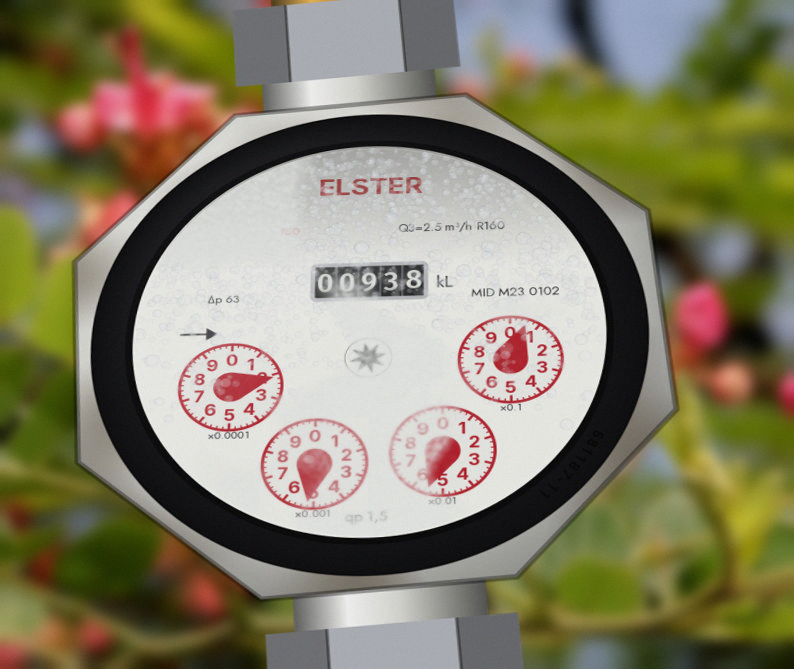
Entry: 938.0552 kL
